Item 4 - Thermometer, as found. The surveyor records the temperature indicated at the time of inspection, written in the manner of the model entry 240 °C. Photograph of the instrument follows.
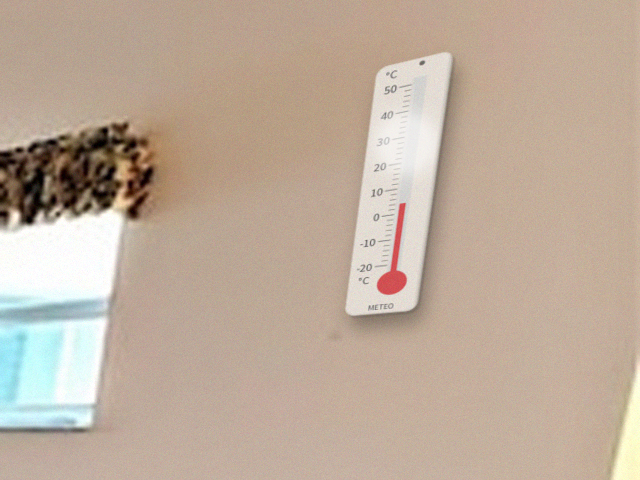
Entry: 4 °C
